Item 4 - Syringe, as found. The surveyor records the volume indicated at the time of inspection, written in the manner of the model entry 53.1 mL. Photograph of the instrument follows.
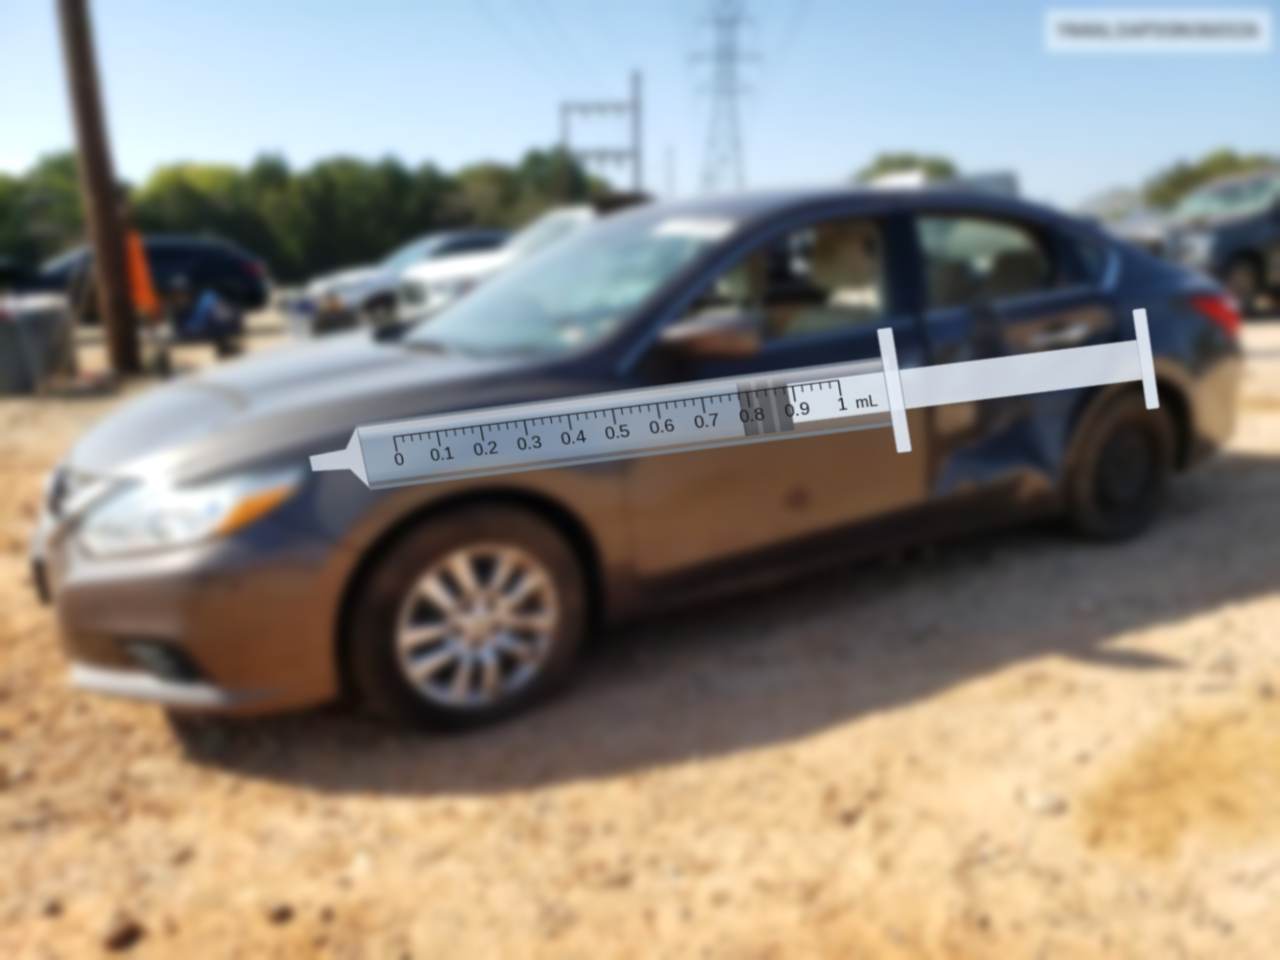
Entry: 0.78 mL
